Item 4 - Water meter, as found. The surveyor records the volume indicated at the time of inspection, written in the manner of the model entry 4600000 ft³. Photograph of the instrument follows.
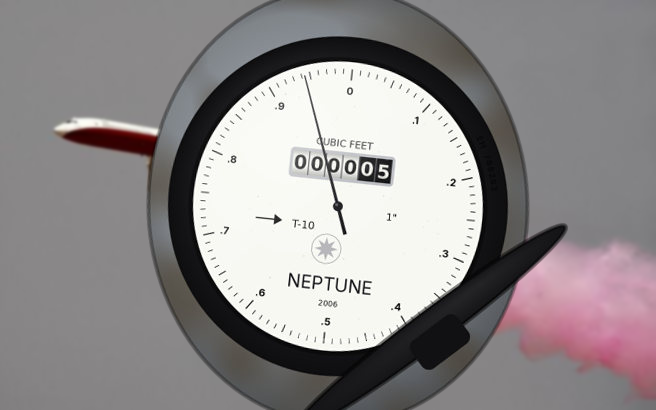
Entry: 4.94 ft³
